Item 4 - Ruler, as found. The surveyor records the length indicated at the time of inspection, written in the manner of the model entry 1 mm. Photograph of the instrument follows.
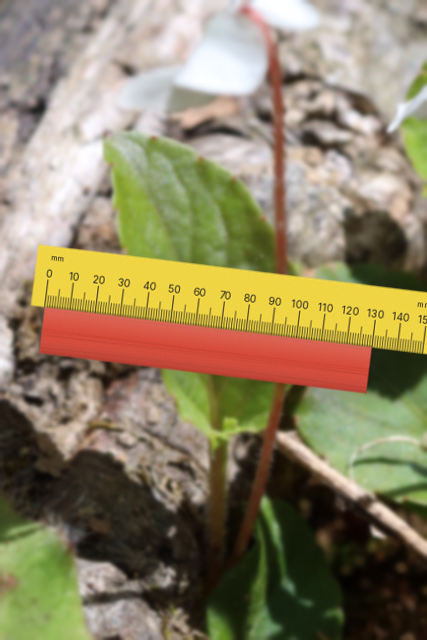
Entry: 130 mm
